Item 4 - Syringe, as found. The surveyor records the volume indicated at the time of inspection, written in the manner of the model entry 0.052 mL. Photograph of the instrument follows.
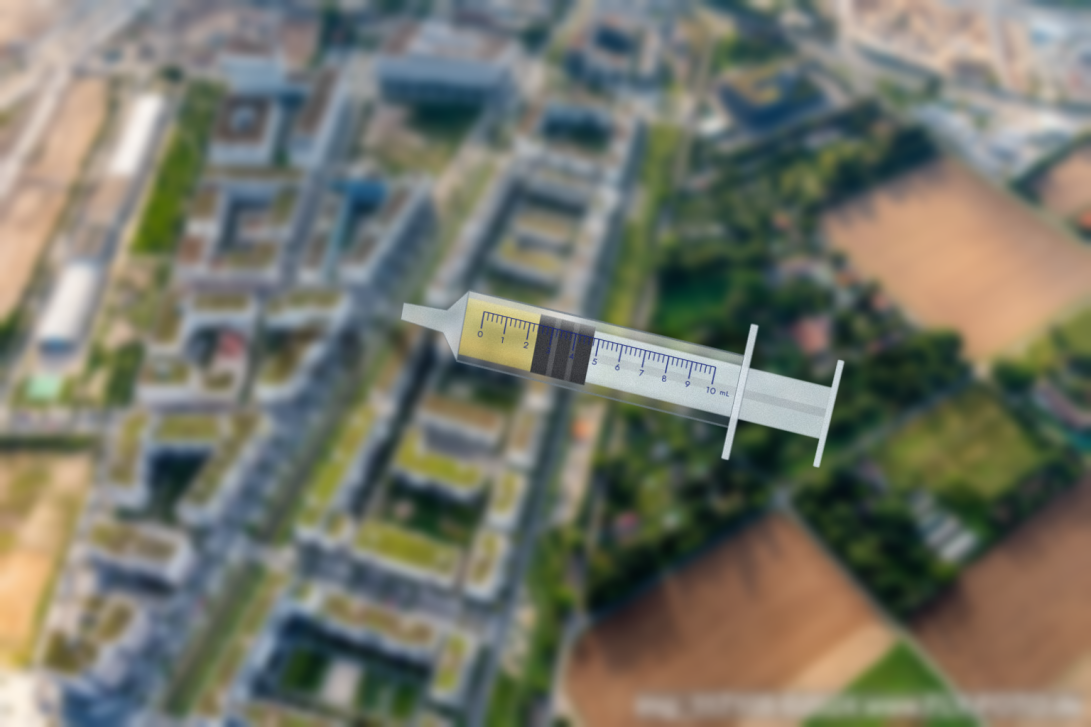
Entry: 2.4 mL
